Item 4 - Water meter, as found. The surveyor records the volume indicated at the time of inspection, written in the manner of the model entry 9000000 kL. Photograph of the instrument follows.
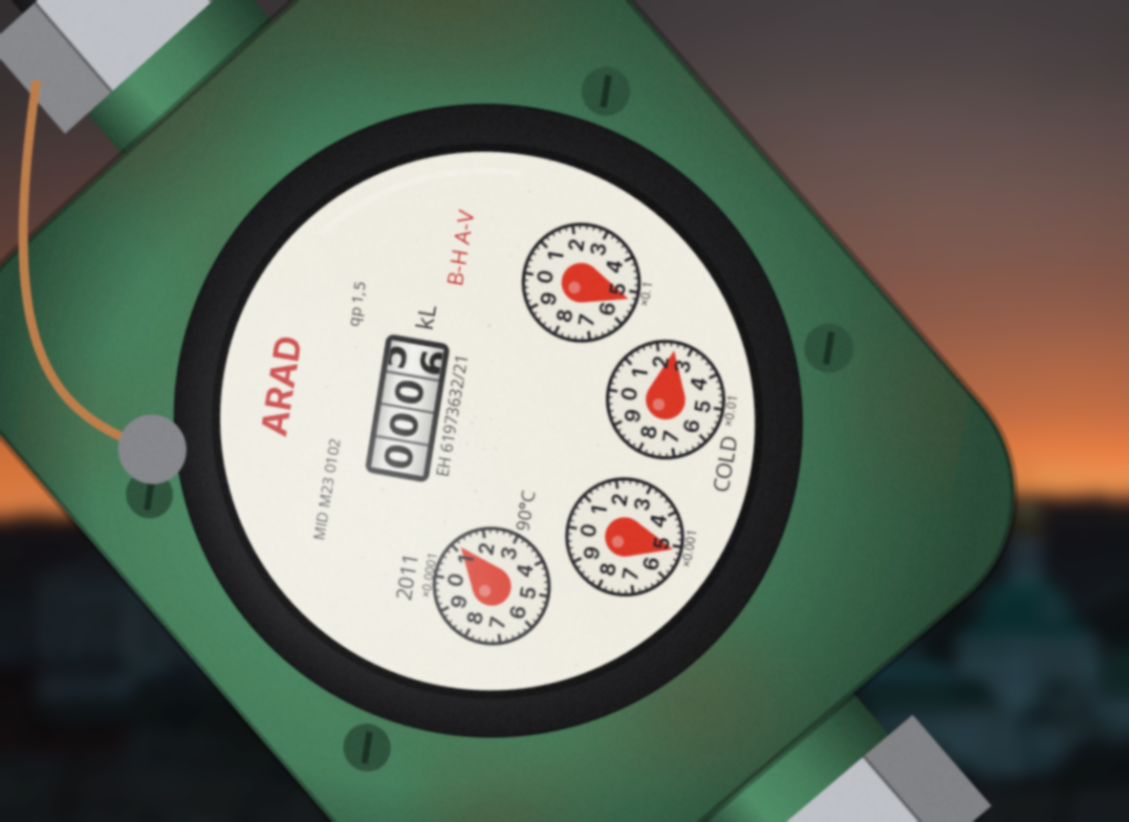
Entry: 5.5251 kL
